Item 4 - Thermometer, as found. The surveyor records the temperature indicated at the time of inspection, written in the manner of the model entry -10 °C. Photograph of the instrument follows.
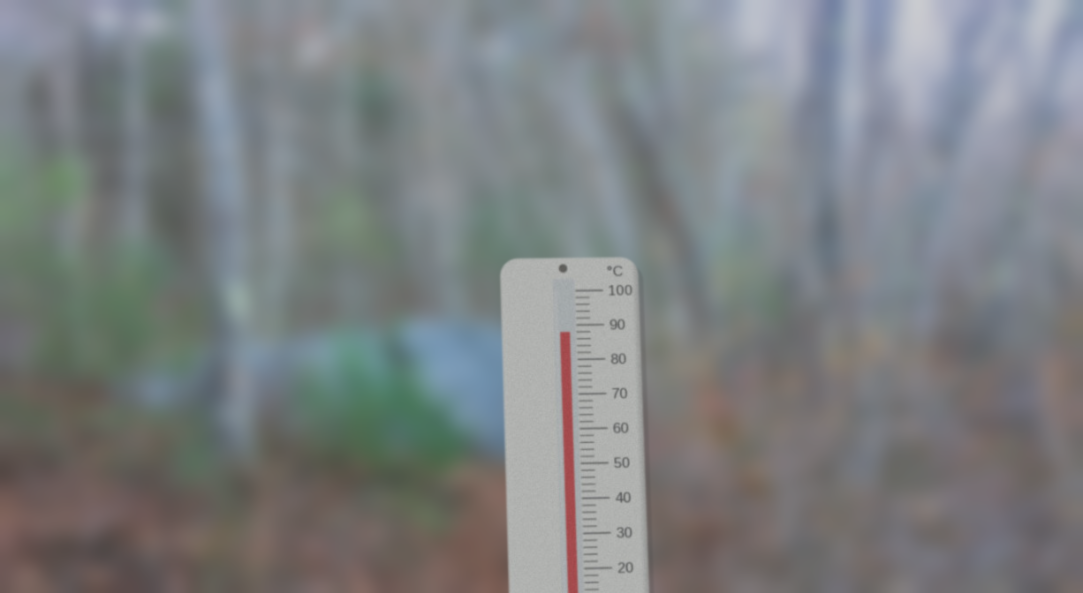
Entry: 88 °C
